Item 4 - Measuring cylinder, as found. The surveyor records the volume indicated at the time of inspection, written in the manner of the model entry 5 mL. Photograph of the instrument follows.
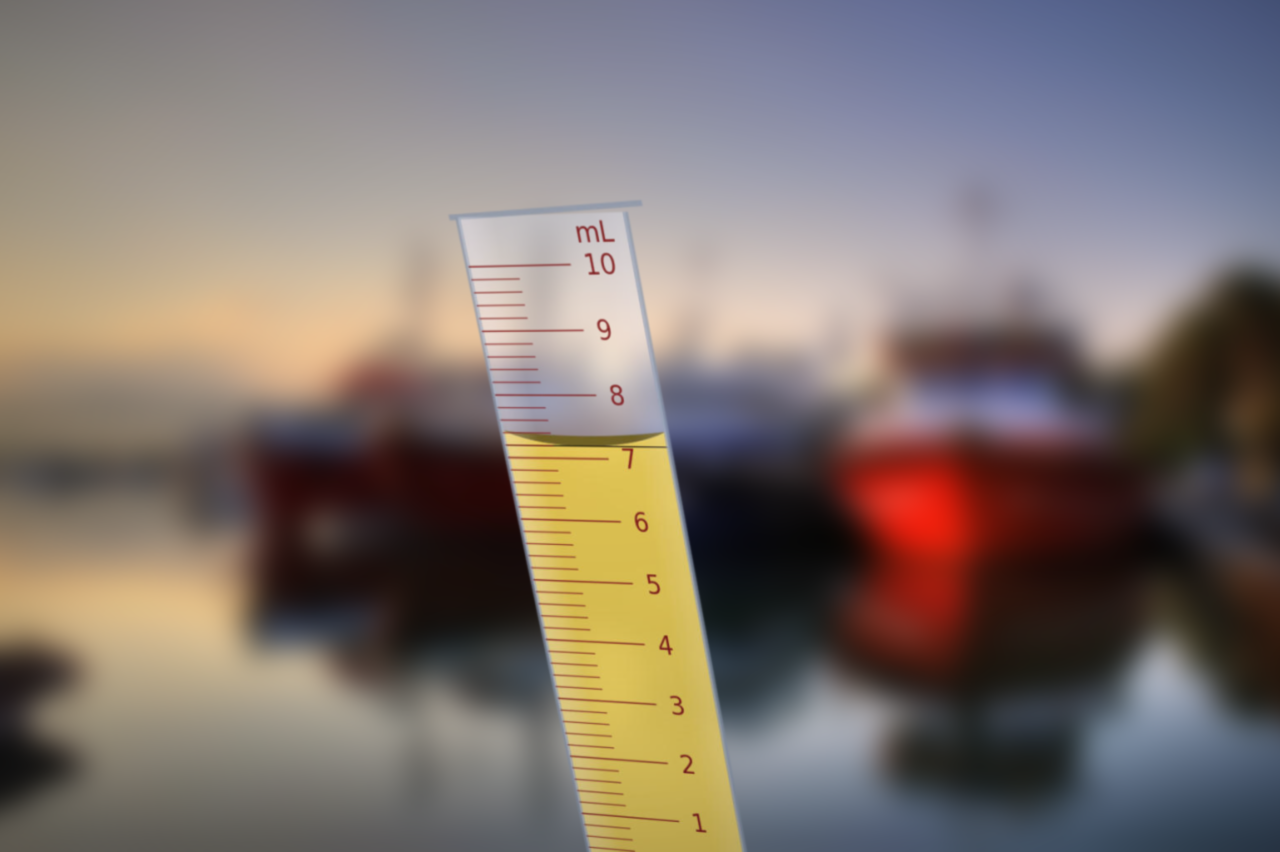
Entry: 7.2 mL
